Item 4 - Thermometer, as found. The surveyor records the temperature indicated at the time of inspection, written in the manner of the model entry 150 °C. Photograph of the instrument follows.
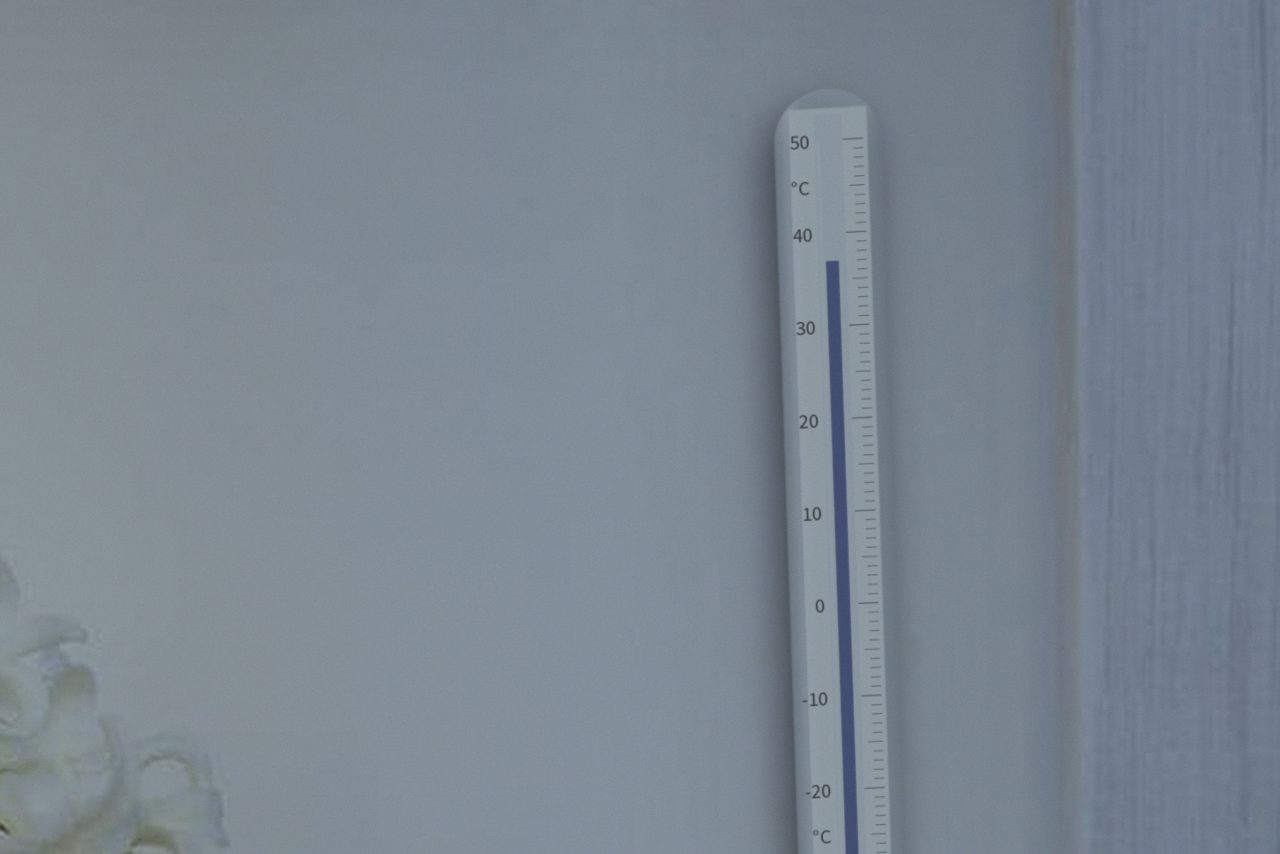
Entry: 37 °C
